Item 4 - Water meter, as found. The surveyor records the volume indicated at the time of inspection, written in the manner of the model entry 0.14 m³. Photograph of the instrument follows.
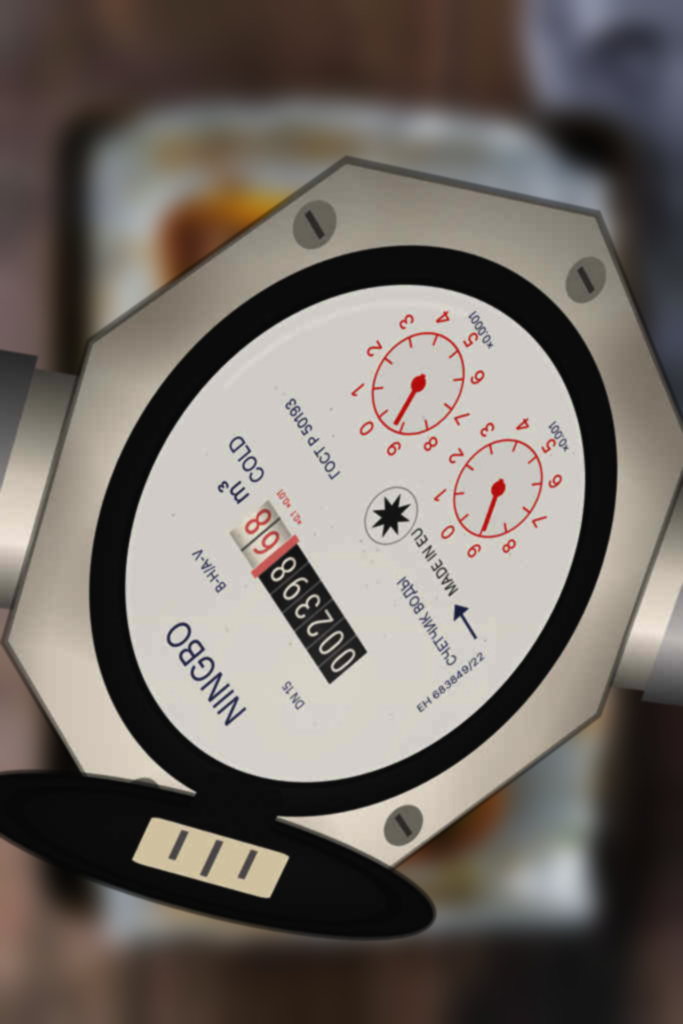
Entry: 2398.6789 m³
